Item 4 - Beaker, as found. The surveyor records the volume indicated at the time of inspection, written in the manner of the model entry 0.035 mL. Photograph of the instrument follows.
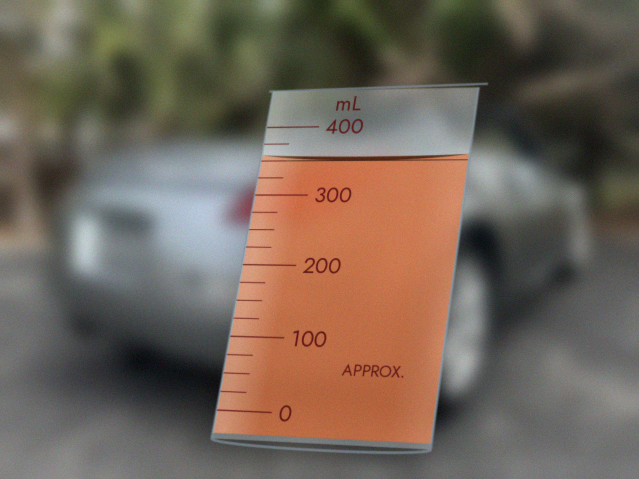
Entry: 350 mL
